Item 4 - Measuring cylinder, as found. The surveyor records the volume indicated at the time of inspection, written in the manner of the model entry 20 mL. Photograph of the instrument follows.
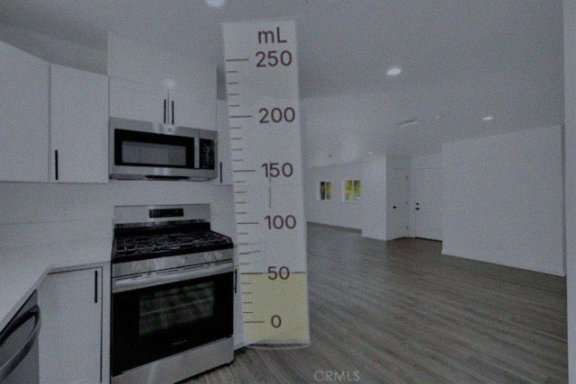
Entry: 50 mL
